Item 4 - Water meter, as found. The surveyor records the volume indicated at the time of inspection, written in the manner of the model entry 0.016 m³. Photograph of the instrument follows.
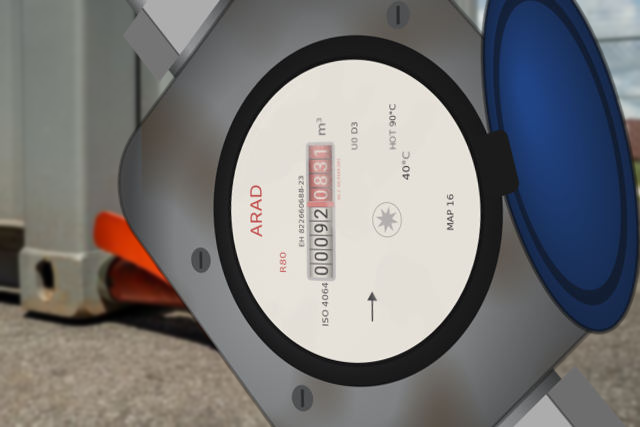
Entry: 92.0831 m³
